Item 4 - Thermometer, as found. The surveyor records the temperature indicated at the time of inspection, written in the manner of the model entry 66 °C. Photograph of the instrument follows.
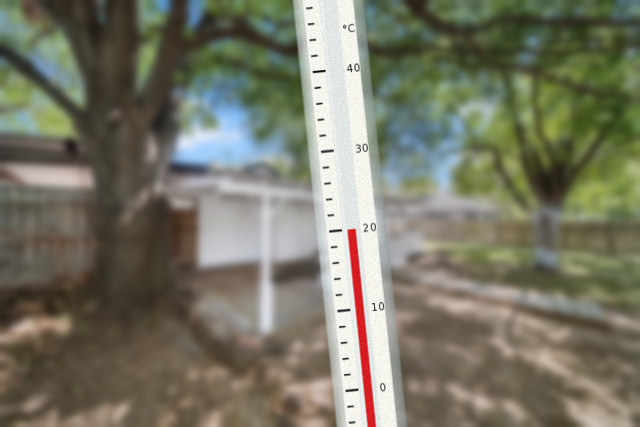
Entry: 20 °C
